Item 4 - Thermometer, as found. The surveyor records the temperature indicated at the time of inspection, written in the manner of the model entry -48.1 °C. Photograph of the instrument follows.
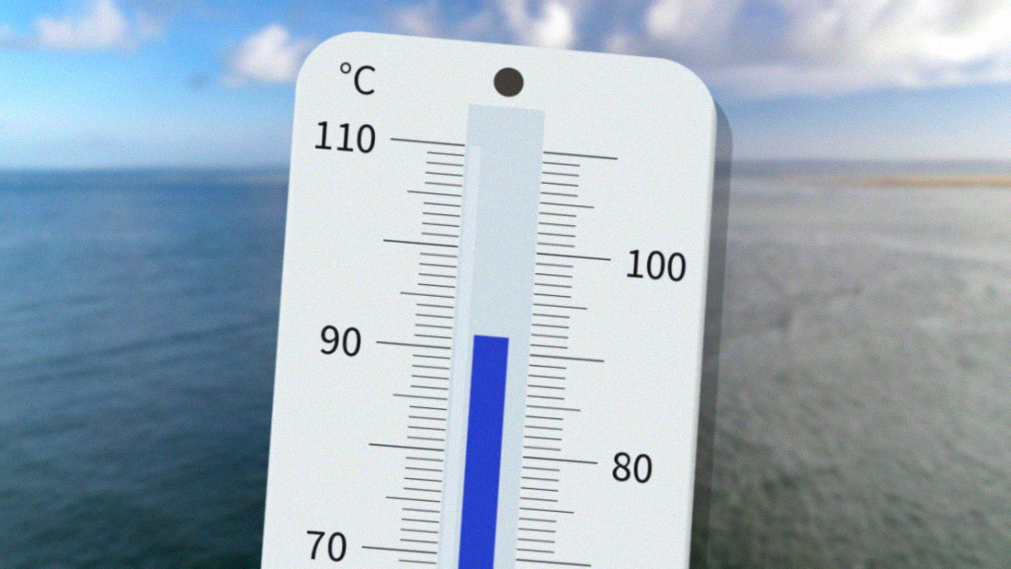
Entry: 91.5 °C
